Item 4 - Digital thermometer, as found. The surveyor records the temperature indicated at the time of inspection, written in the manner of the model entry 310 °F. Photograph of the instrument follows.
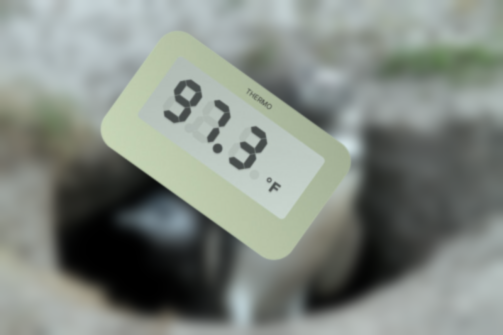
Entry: 97.3 °F
